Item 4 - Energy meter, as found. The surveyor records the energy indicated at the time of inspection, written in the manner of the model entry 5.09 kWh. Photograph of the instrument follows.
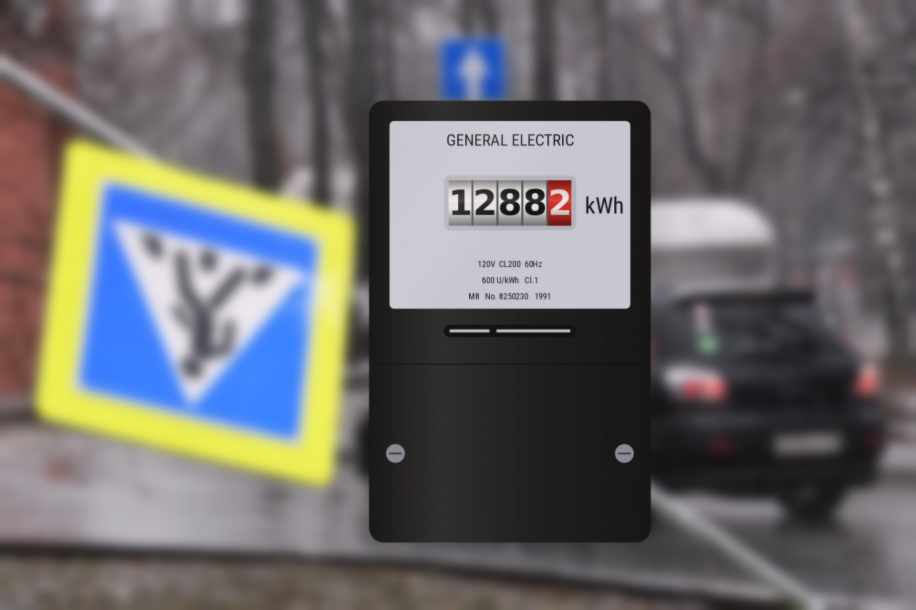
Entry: 1288.2 kWh
